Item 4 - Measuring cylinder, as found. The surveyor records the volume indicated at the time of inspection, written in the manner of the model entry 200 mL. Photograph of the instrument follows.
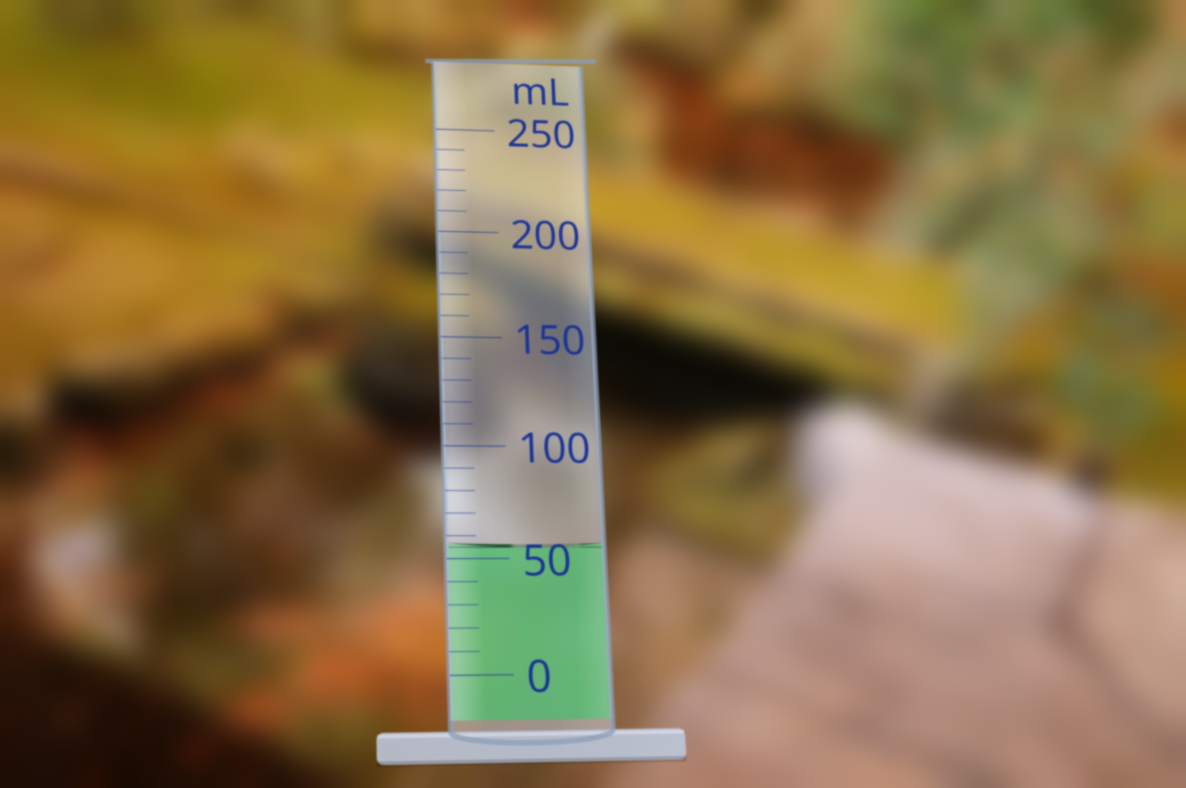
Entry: 55 mL
